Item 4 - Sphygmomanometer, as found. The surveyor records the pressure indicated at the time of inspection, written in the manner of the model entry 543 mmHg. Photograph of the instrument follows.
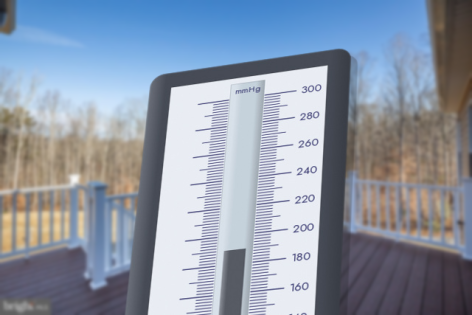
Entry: 190 mmHg
